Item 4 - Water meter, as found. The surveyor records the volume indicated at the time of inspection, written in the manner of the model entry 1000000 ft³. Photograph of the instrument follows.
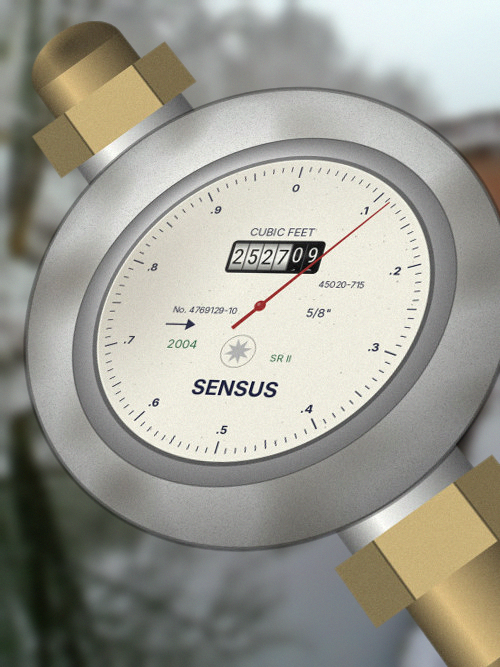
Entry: 252709.11 ft³
